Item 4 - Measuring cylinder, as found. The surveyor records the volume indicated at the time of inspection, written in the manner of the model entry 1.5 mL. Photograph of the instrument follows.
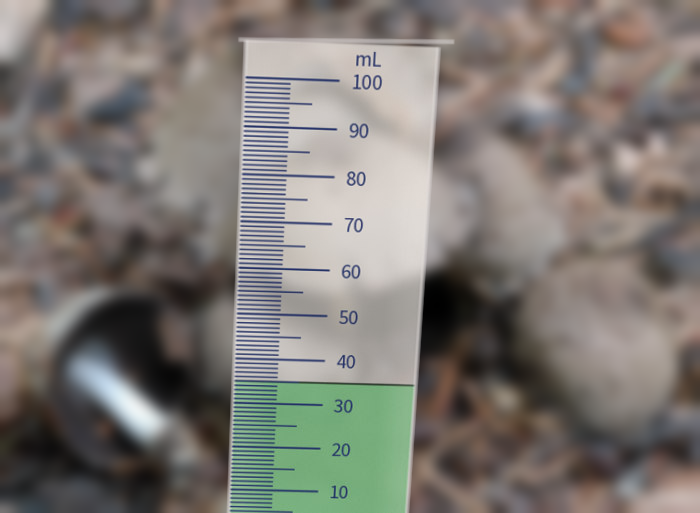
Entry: 35 mL
